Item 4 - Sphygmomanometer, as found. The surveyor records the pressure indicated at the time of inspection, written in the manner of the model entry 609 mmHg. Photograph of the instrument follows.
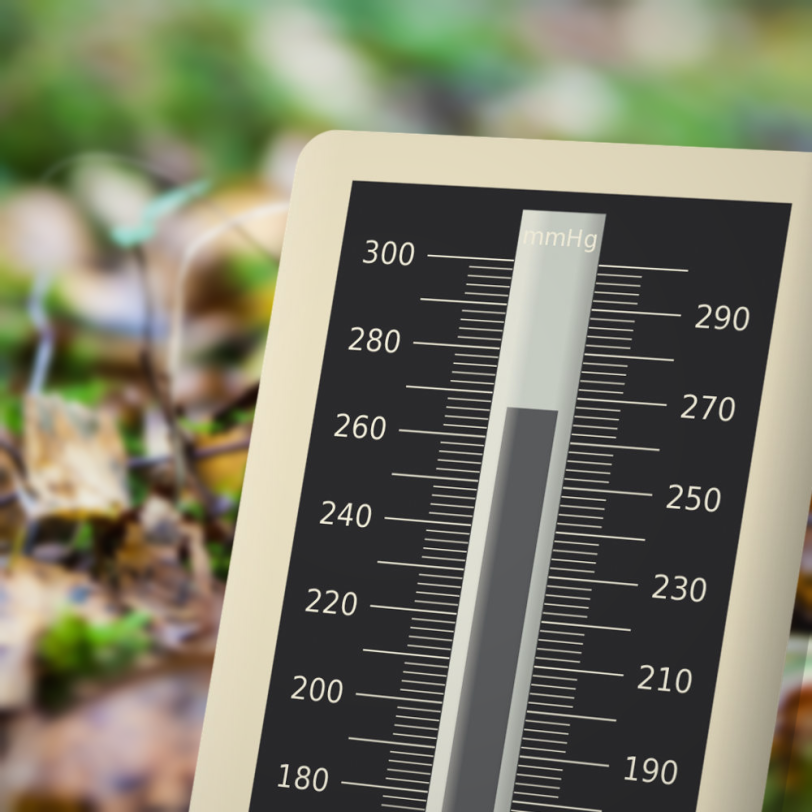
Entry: 267 mmHg
